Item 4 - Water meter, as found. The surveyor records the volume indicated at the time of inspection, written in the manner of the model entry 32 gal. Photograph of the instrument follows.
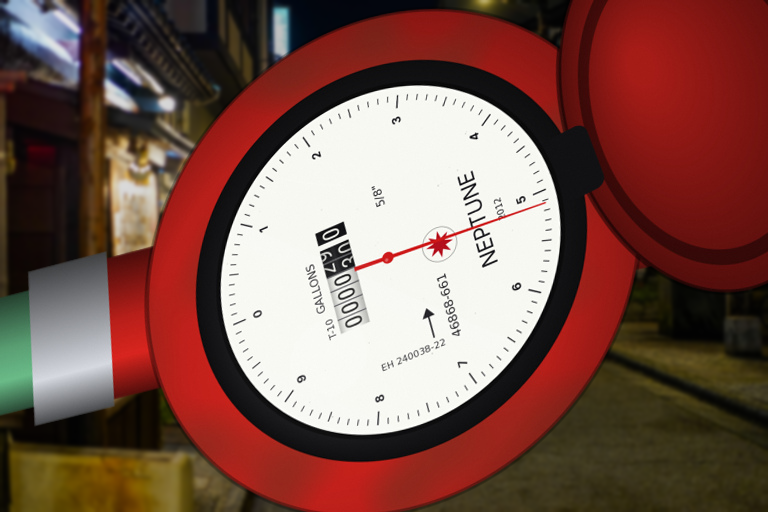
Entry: 295.1 gal
